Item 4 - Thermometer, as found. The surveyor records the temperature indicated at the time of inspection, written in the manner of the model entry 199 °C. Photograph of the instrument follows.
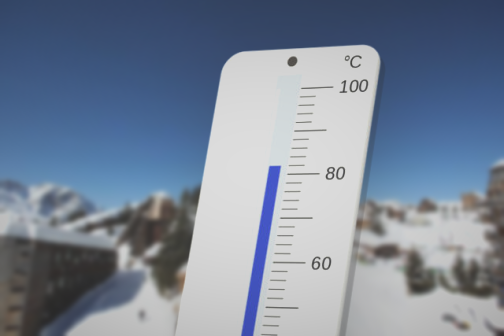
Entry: 82 °C
